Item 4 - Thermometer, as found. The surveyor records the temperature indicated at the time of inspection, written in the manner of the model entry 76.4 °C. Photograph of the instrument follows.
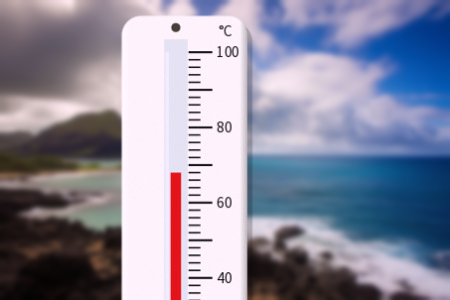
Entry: 68 °C
